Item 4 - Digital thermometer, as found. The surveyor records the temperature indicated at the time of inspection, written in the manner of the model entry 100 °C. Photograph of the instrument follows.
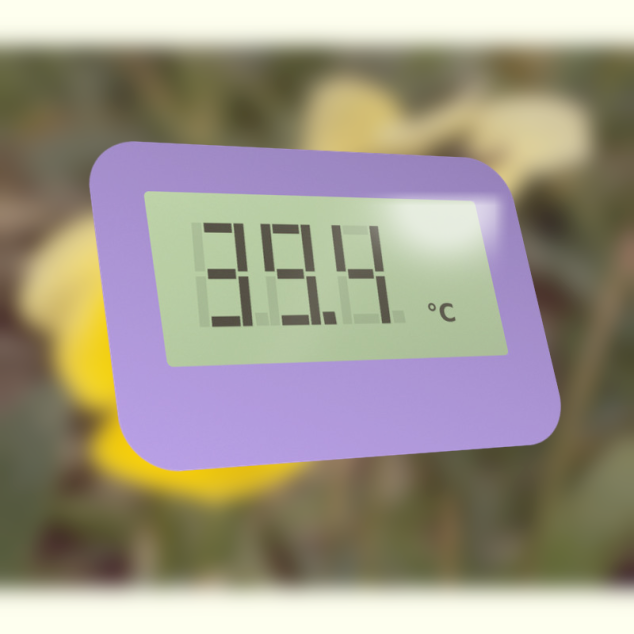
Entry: 39.4 °C
